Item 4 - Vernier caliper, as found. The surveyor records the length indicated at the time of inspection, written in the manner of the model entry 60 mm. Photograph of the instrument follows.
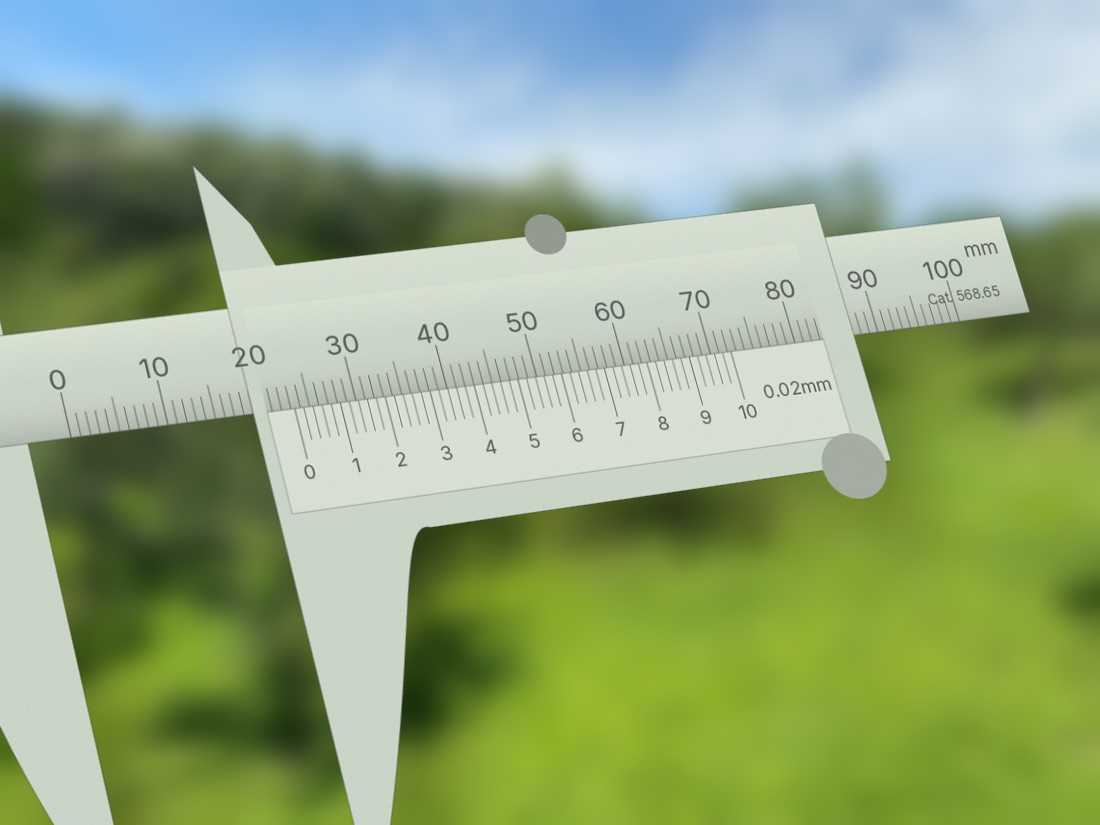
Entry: 23.4 mm
